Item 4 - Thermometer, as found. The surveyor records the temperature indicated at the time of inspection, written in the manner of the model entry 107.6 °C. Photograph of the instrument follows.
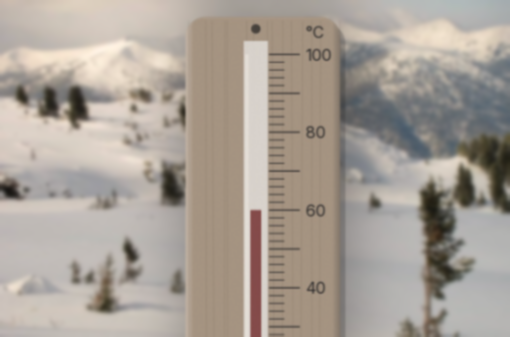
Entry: 60 °C
